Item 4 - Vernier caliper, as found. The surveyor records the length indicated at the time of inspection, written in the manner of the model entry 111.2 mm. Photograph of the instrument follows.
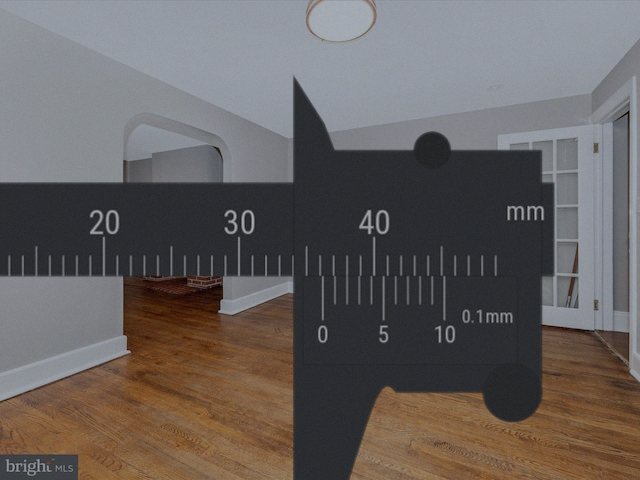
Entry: 36.2 mm
